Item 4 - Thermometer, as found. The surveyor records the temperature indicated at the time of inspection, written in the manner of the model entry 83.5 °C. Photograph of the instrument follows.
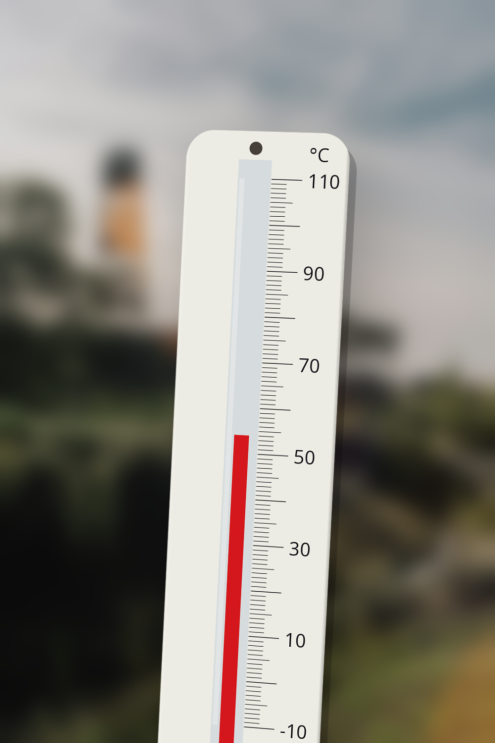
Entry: 54 °C
